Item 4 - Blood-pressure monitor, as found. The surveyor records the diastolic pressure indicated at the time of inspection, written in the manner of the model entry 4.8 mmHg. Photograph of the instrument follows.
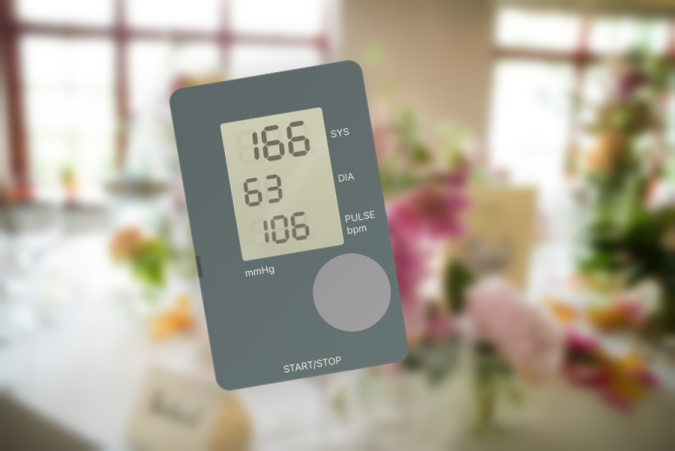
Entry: 63 mmHg
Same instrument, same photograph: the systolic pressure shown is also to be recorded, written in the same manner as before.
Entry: 166 mmHg
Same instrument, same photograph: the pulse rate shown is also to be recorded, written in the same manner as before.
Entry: 106 bpm
